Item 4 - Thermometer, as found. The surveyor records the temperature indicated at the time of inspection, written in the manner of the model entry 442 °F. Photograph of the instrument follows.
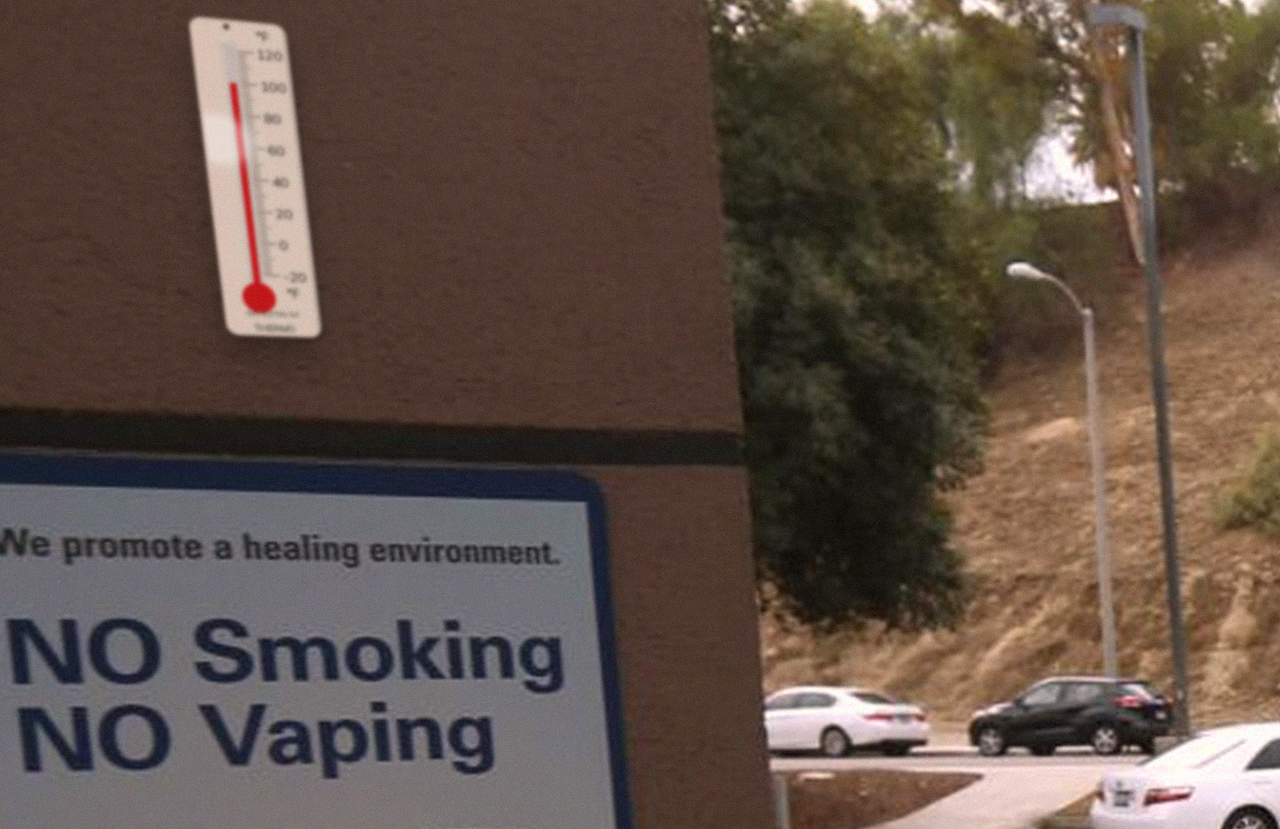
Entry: 100 °F
